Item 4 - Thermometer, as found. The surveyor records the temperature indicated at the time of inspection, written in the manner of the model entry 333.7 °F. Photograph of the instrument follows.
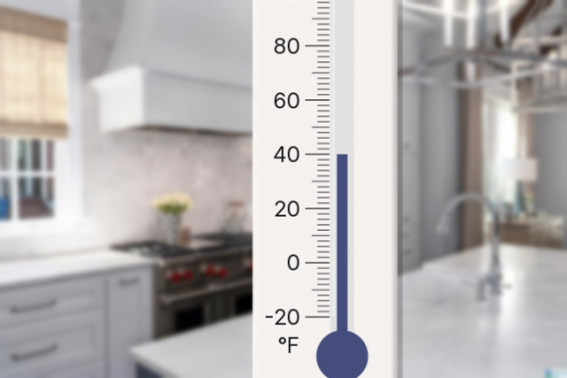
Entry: 40 °F
